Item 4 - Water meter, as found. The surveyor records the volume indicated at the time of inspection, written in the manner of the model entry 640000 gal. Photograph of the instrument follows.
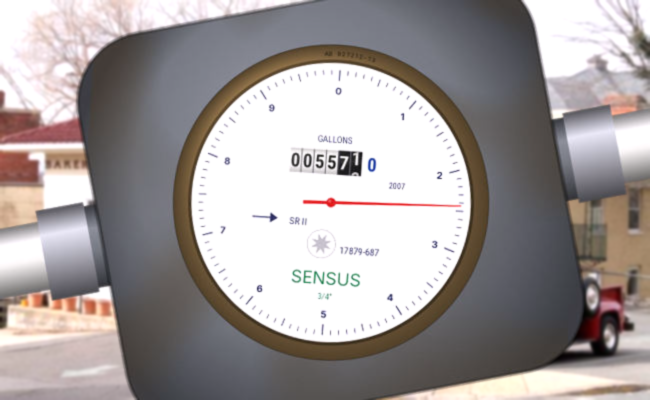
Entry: 55712.4 gal
